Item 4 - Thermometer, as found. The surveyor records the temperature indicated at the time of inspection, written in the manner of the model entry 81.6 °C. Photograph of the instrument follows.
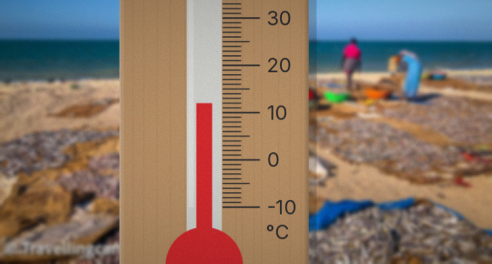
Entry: 12 °C
